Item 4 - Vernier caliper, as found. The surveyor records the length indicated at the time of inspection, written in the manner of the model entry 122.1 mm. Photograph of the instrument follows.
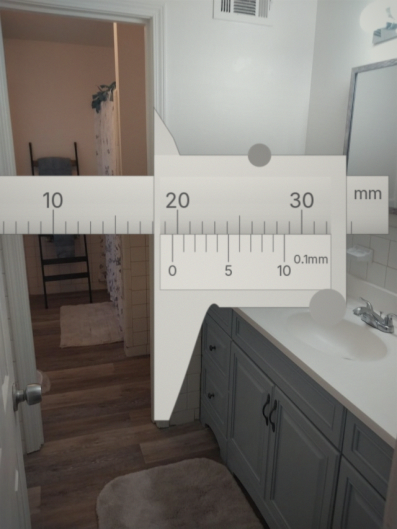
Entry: 19.6 mm
